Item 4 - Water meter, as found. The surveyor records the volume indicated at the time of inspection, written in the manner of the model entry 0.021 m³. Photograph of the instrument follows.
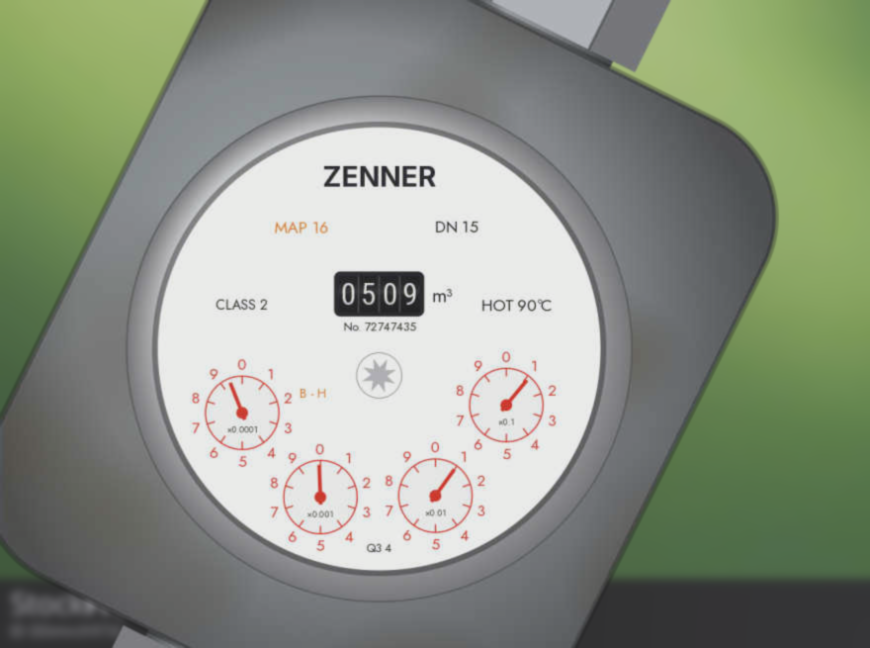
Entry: 509.1099 m³
